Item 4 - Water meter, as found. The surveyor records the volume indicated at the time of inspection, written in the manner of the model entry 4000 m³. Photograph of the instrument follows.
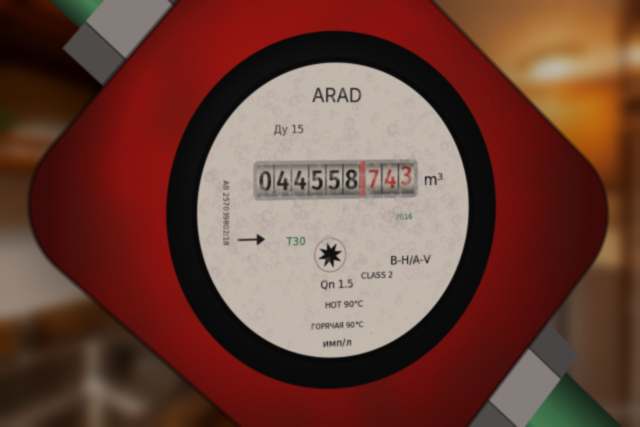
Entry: 44558.743 m³
